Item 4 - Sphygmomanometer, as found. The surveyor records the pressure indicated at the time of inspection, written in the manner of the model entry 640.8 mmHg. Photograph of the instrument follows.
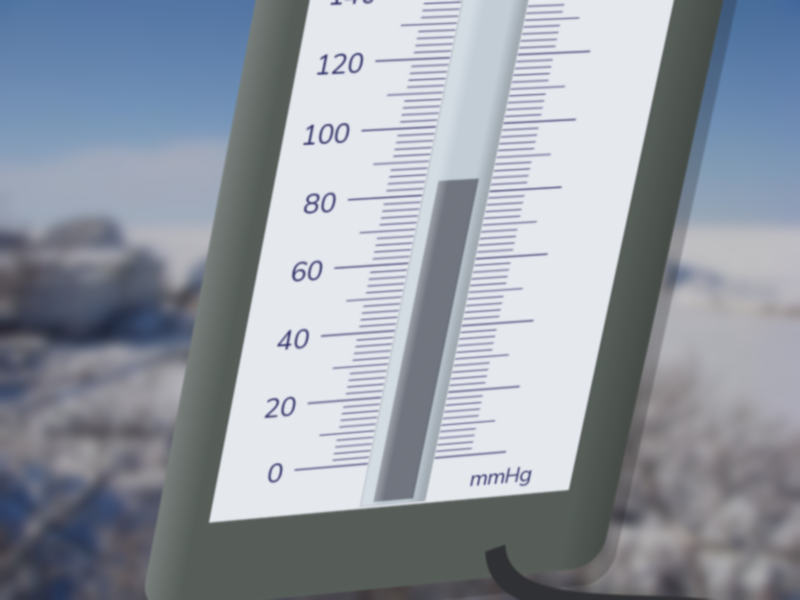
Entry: 84 mmHg
